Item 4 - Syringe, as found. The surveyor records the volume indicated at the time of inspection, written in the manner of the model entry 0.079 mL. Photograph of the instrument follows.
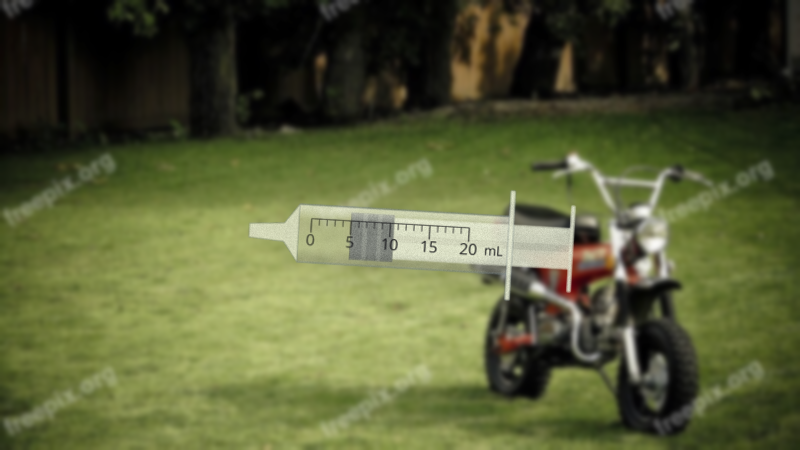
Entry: 5 mL
